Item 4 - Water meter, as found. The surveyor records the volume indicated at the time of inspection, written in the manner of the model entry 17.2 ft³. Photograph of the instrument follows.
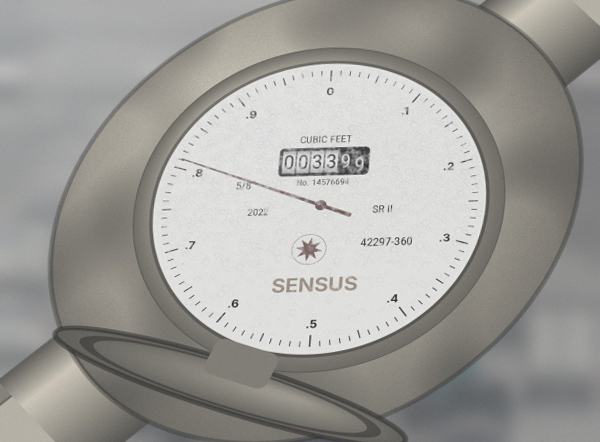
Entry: 3398.81 ft³
